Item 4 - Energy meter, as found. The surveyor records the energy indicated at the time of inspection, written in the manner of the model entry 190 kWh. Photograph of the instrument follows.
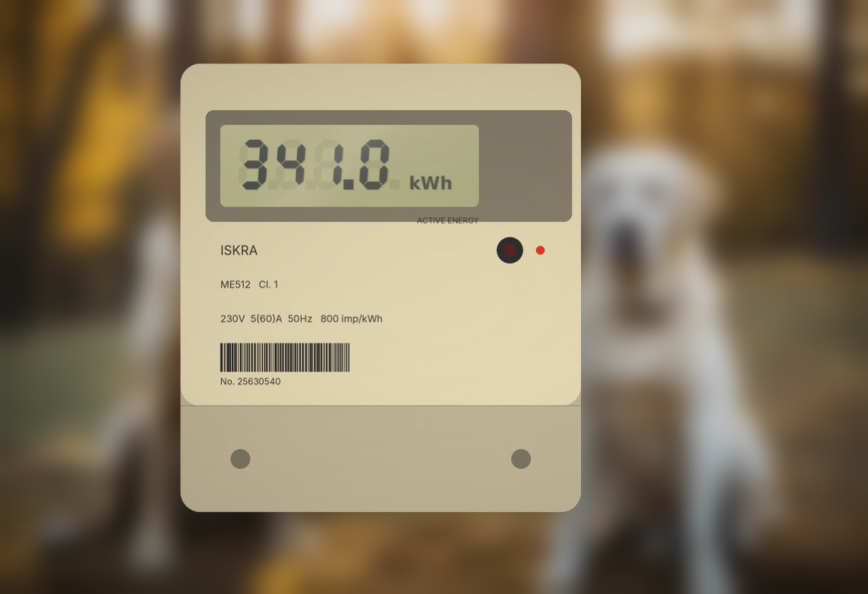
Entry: 341.0 kWh
